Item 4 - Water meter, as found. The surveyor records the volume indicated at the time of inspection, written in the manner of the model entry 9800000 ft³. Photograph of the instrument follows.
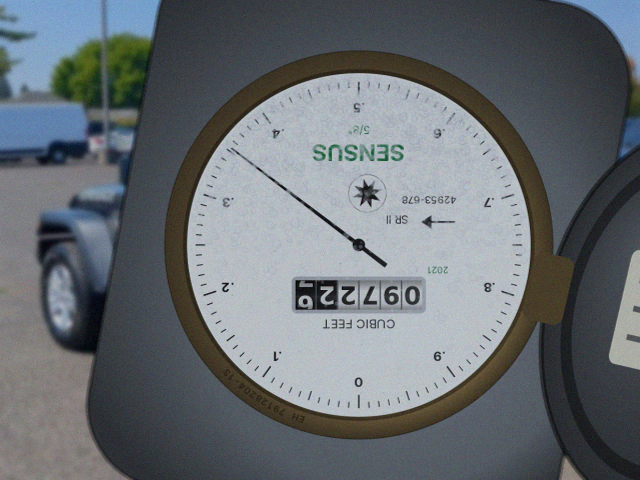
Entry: 97226.35 ft³
